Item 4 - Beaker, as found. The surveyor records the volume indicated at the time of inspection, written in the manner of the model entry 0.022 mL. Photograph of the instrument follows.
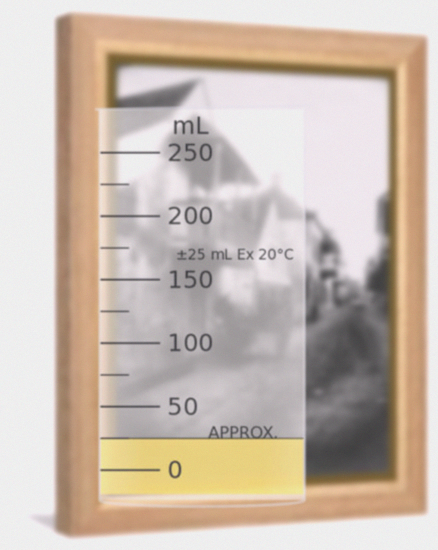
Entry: 25 mL
